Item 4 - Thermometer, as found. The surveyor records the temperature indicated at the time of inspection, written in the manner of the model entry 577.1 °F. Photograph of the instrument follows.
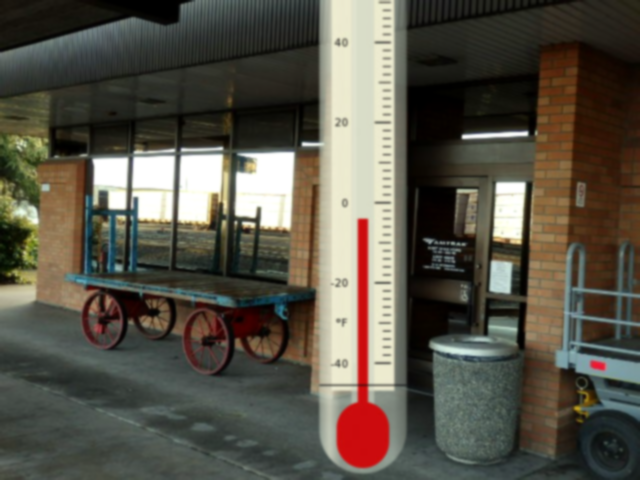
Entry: -4 °F
